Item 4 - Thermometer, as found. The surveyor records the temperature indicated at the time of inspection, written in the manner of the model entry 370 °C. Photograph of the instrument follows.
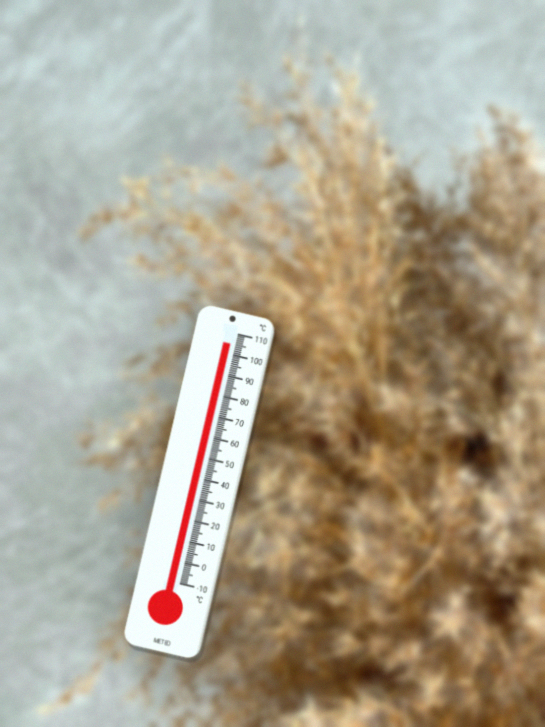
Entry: 105 °C
